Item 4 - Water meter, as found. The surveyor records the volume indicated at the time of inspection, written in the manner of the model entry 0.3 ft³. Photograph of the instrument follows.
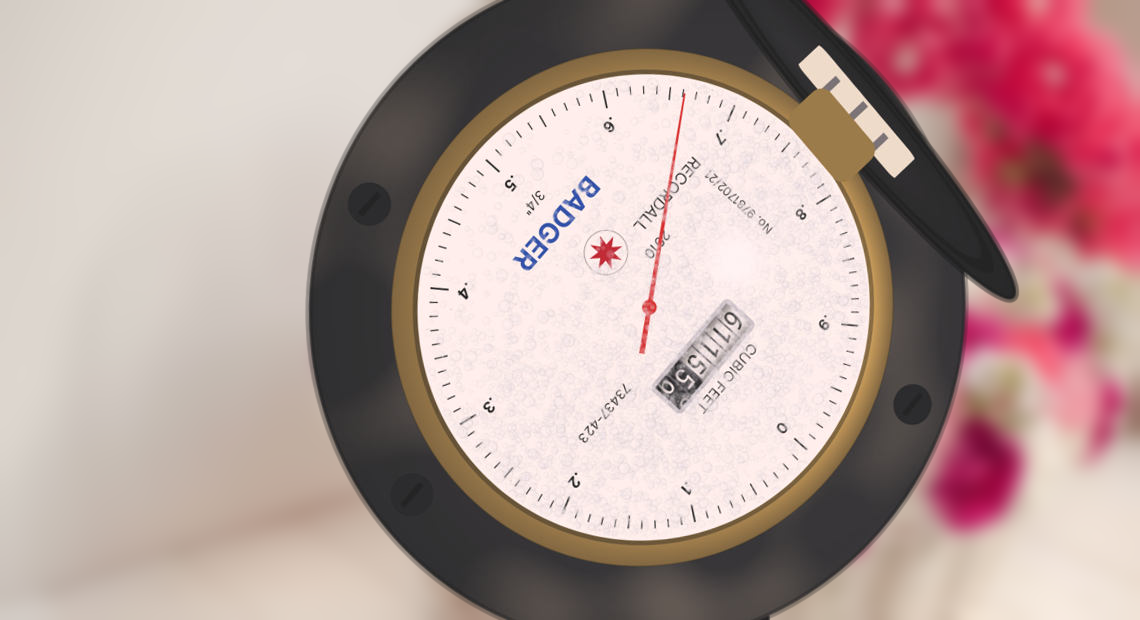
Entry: 611558.66 ft³
